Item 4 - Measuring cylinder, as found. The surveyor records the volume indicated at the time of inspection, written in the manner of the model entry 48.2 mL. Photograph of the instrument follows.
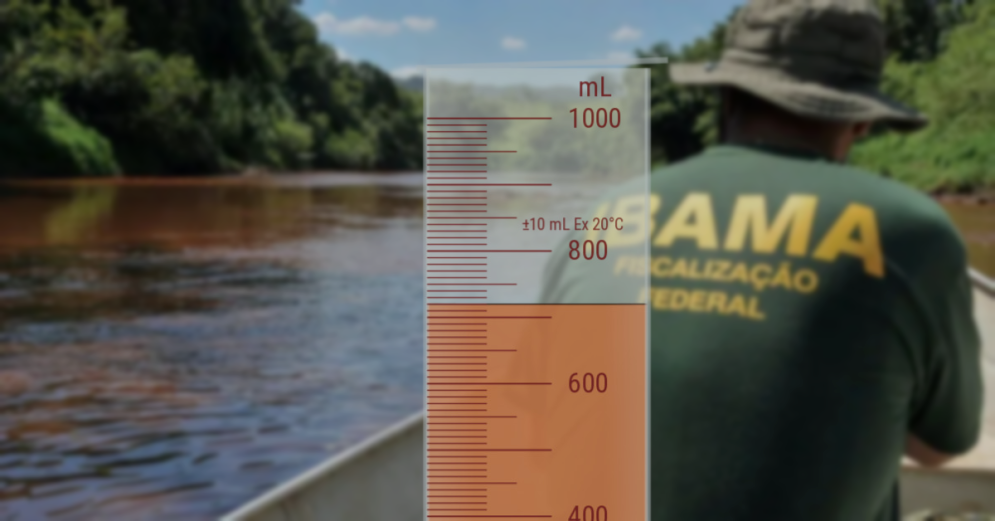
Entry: 720 mL
